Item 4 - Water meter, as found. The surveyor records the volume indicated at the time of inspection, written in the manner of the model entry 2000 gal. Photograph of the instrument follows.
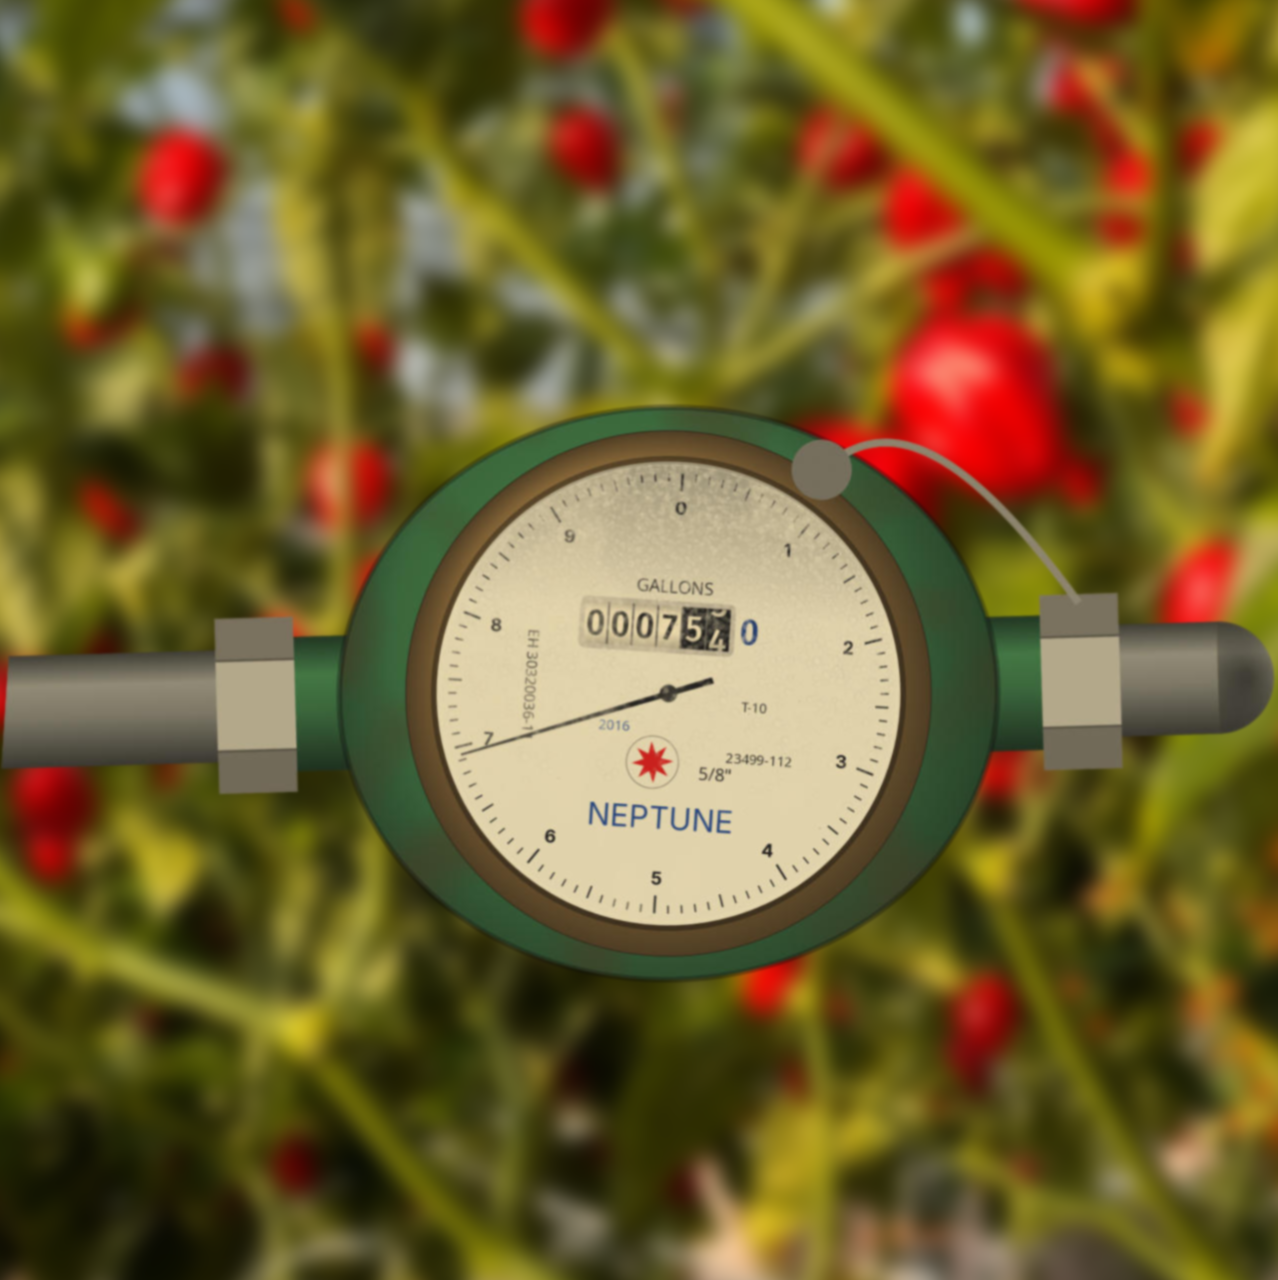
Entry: 7536.9 gal
